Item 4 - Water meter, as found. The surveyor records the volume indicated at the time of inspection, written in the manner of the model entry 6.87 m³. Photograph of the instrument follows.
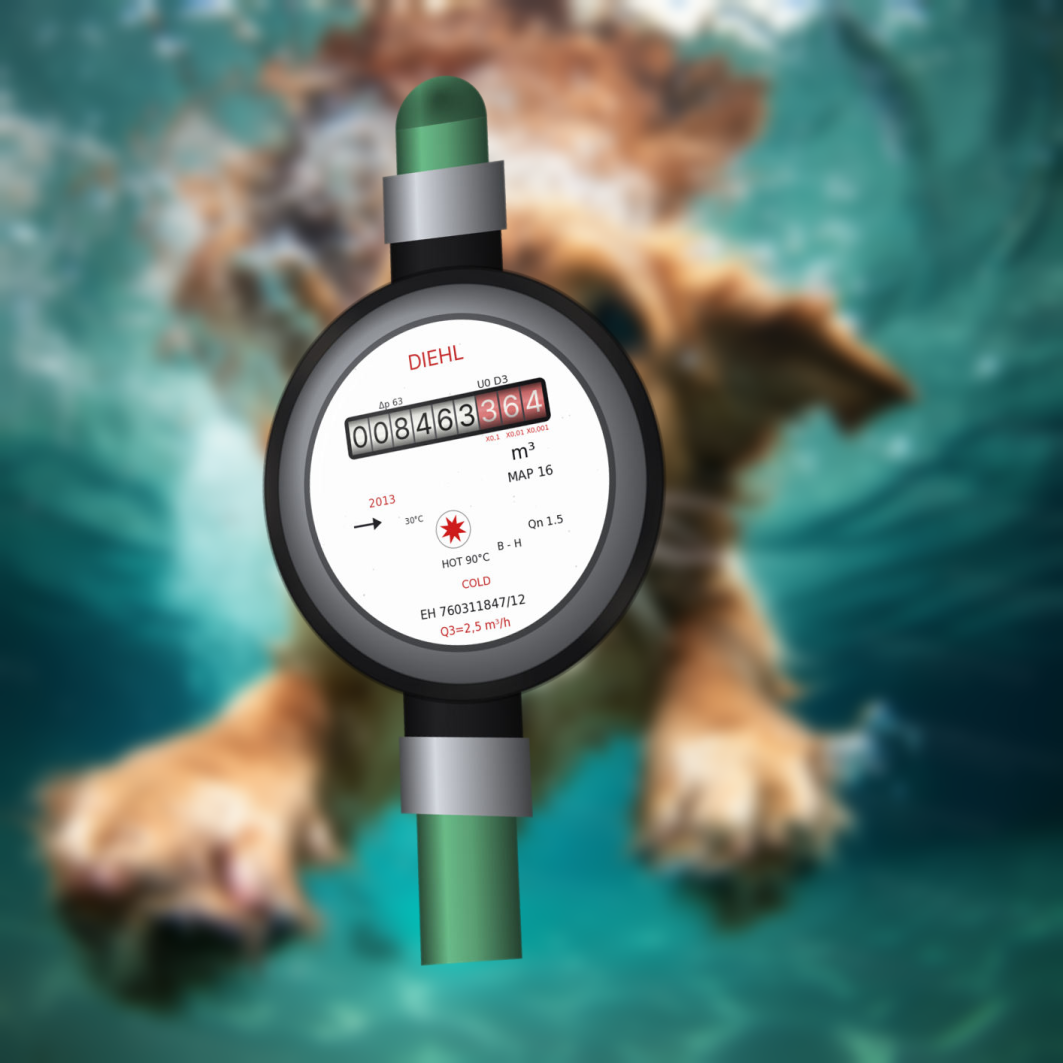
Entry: 8463.364 m³
